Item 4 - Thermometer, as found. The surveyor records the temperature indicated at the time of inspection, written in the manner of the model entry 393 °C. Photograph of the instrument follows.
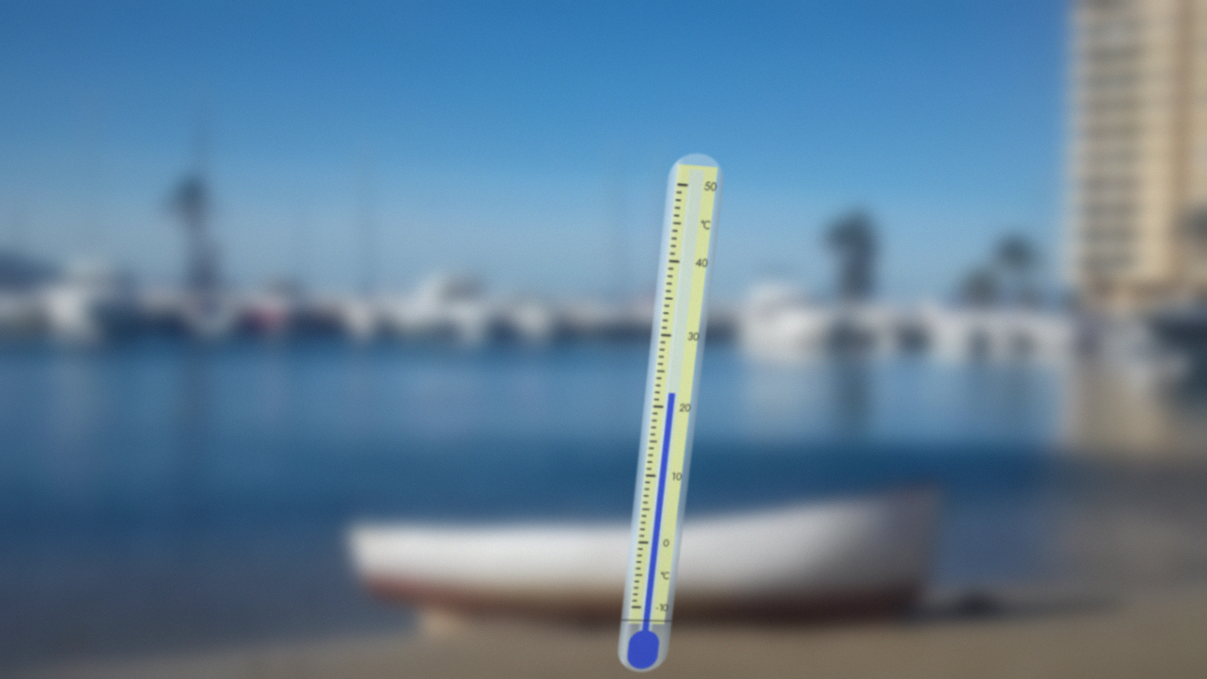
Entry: 22 °C
